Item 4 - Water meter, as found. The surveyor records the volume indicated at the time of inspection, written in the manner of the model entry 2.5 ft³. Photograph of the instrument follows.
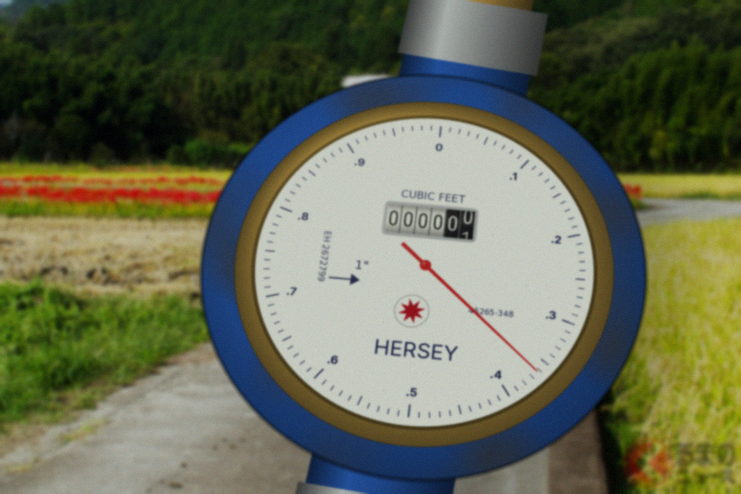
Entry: 0.36 ft³
